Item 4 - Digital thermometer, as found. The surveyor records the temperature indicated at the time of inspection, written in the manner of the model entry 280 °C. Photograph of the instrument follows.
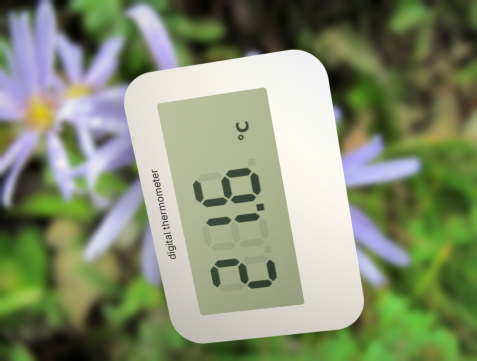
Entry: 21.6 °C
